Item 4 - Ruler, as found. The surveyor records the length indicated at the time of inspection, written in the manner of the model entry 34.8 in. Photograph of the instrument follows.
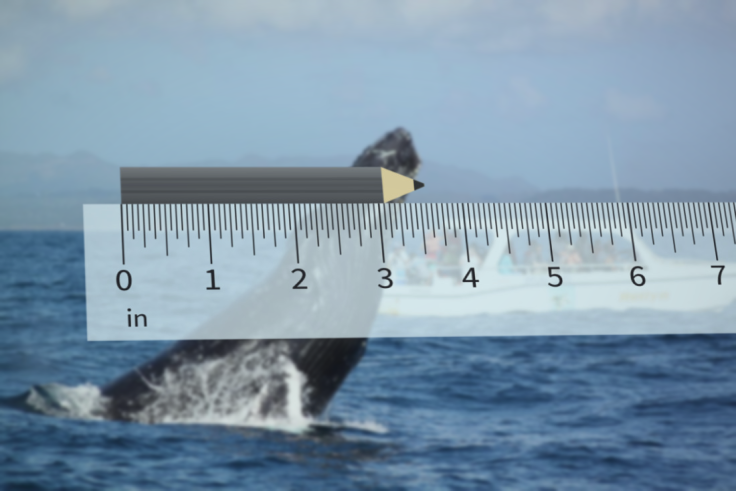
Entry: 3.5625 in
